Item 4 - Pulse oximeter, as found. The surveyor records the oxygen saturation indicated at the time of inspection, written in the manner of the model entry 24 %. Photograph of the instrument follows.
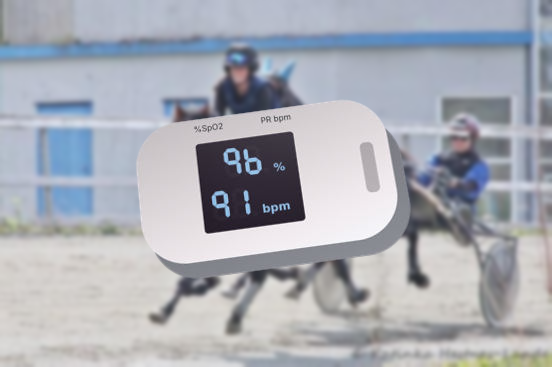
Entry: 96 %
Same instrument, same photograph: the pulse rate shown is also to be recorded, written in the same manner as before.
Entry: 91 bpm
